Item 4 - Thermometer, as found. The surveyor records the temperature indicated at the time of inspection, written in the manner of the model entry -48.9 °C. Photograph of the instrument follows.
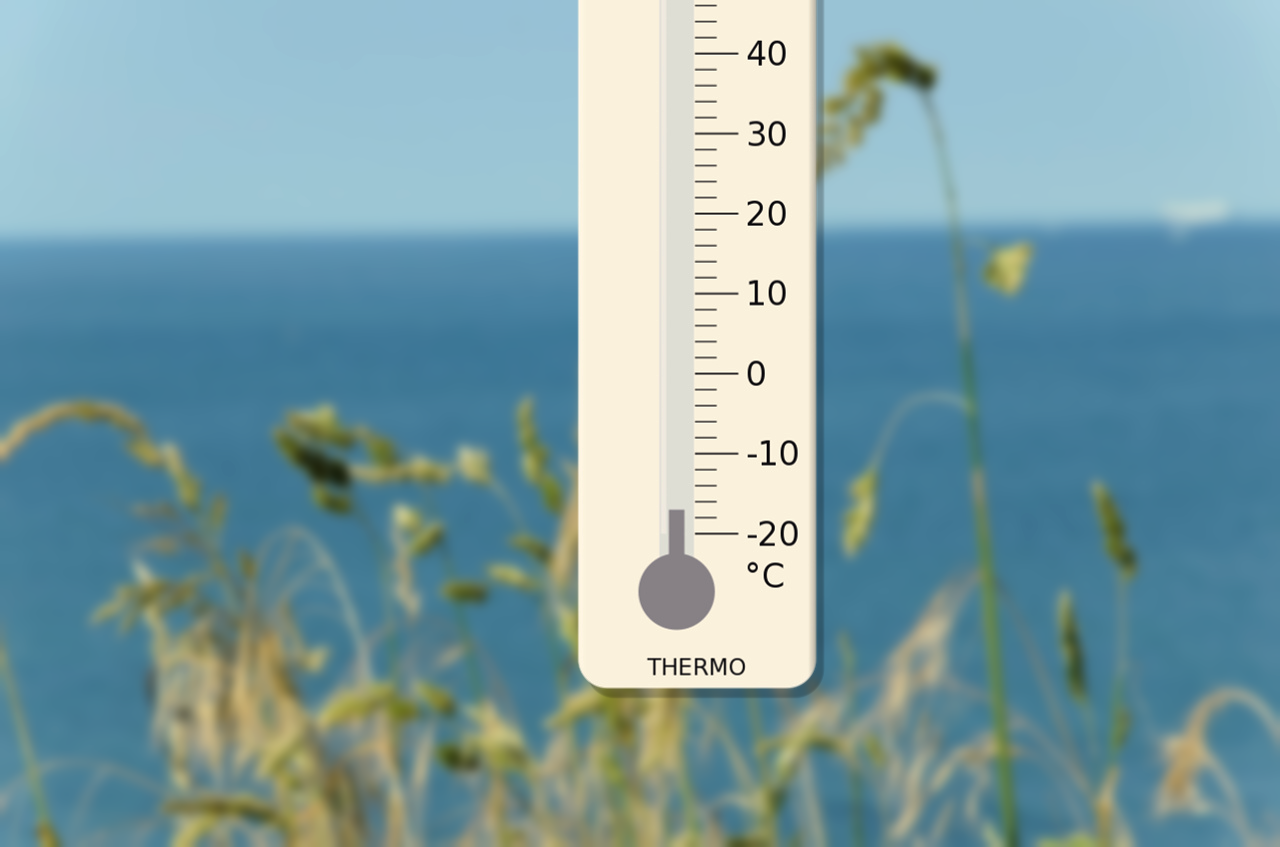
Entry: -17 °C
